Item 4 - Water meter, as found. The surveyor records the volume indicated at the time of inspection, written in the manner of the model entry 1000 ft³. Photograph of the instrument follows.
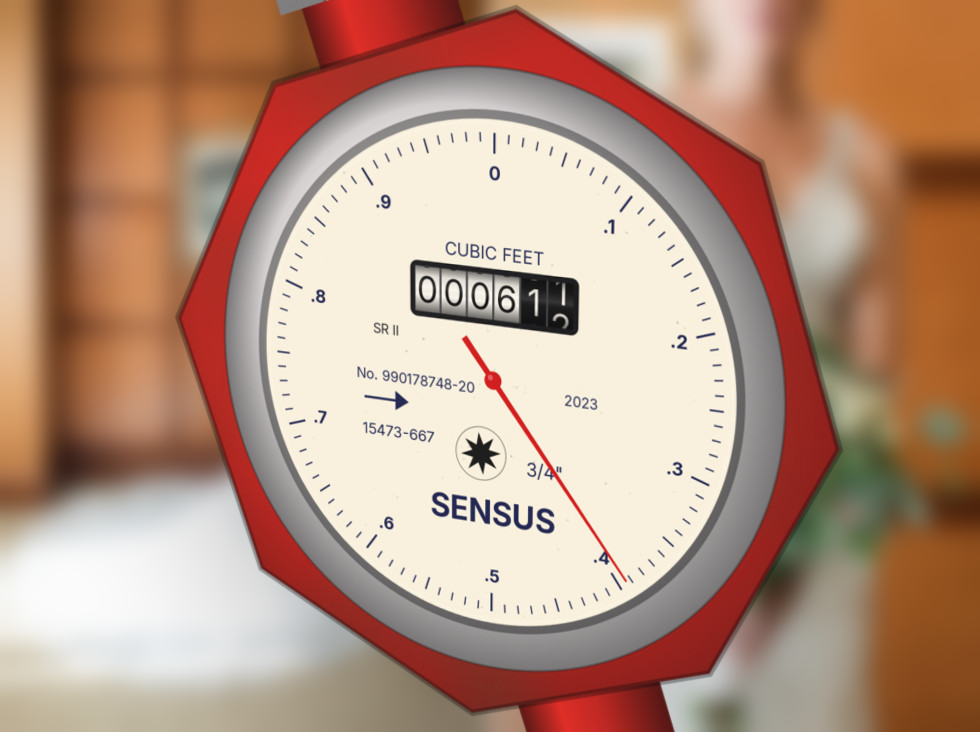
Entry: 611.39 ft³
